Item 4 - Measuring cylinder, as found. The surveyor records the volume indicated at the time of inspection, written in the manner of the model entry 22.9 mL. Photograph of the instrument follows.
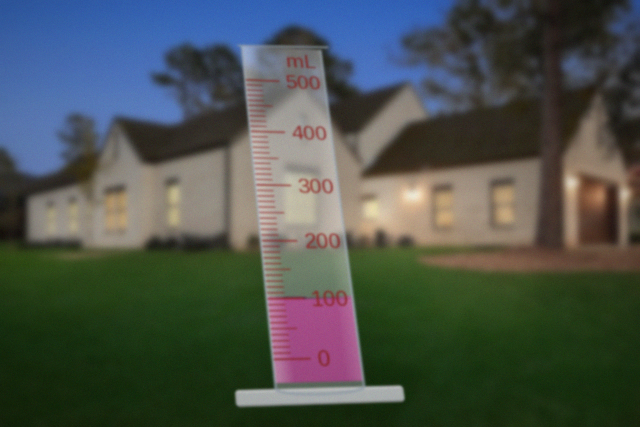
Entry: 100 mL
